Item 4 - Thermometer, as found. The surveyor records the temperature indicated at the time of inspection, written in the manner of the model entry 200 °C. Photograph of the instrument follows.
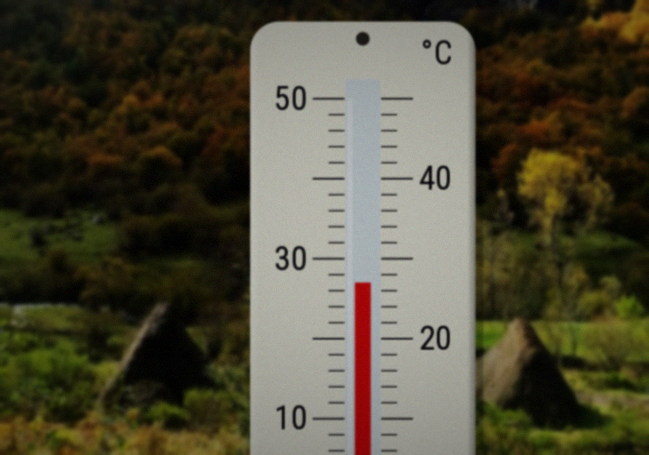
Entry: 27 °C
